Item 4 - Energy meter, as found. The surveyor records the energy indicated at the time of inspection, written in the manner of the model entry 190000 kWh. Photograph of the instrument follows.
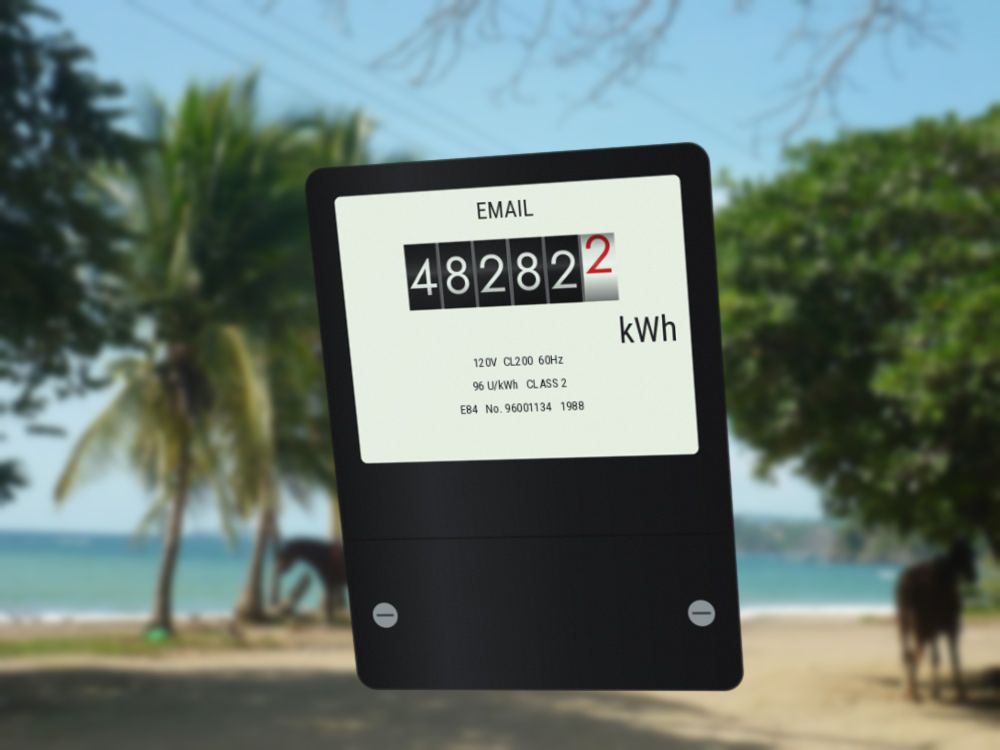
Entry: 48282.2 kWh
